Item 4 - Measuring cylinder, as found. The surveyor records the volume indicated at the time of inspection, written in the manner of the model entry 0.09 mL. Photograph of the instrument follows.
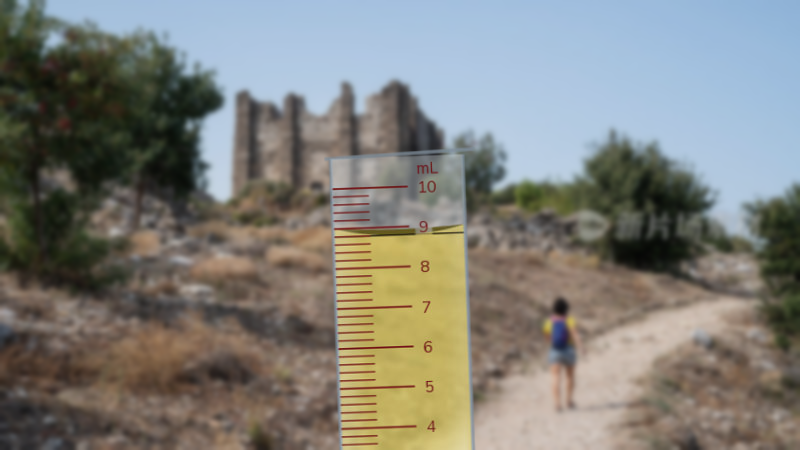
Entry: 8.8 mL
